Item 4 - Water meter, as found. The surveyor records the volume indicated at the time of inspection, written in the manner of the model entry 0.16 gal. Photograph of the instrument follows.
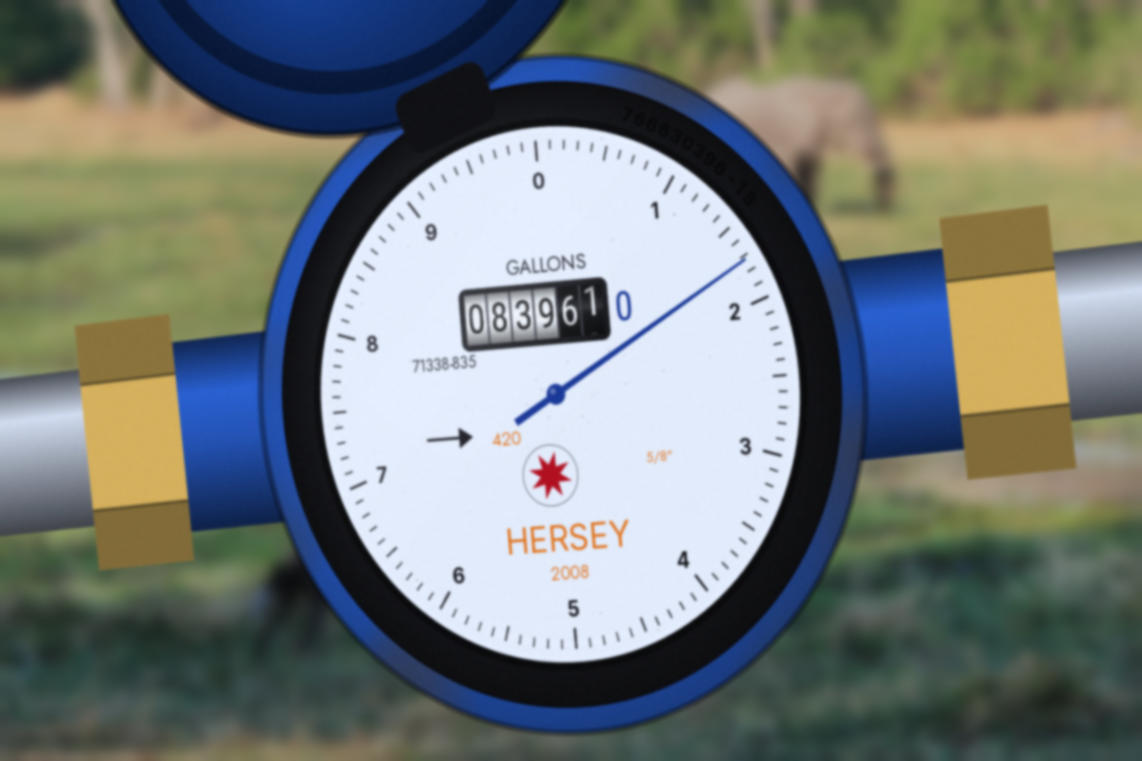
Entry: 839611.7 gal
